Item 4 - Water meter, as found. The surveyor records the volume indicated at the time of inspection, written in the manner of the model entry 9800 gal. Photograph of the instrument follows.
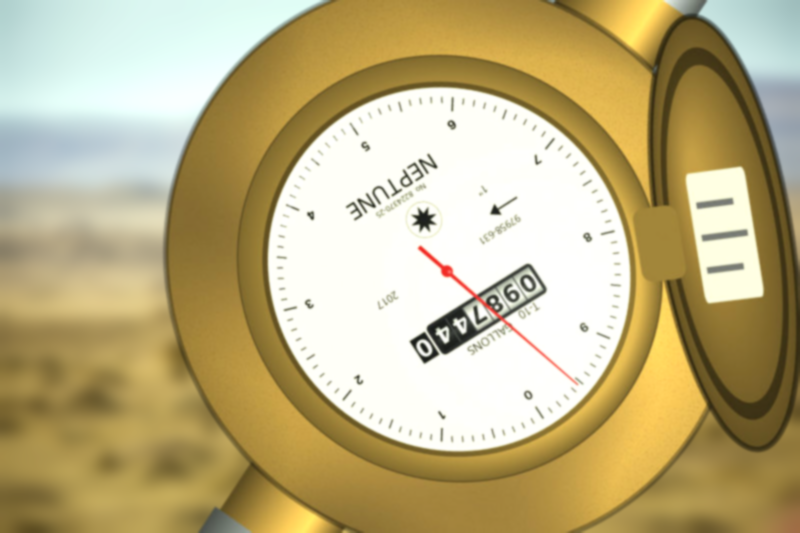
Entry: 987439.5 gal
